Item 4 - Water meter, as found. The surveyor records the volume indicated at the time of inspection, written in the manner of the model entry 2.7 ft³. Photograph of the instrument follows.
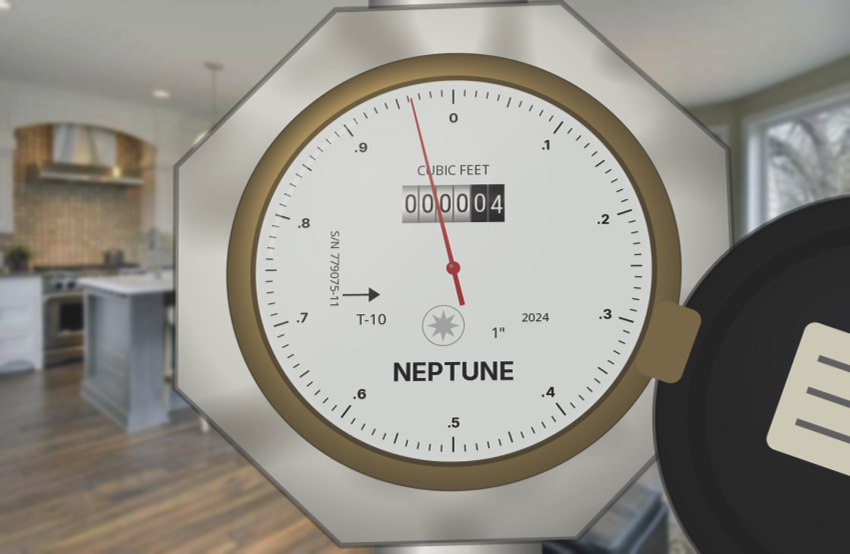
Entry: 3.96 ft³
